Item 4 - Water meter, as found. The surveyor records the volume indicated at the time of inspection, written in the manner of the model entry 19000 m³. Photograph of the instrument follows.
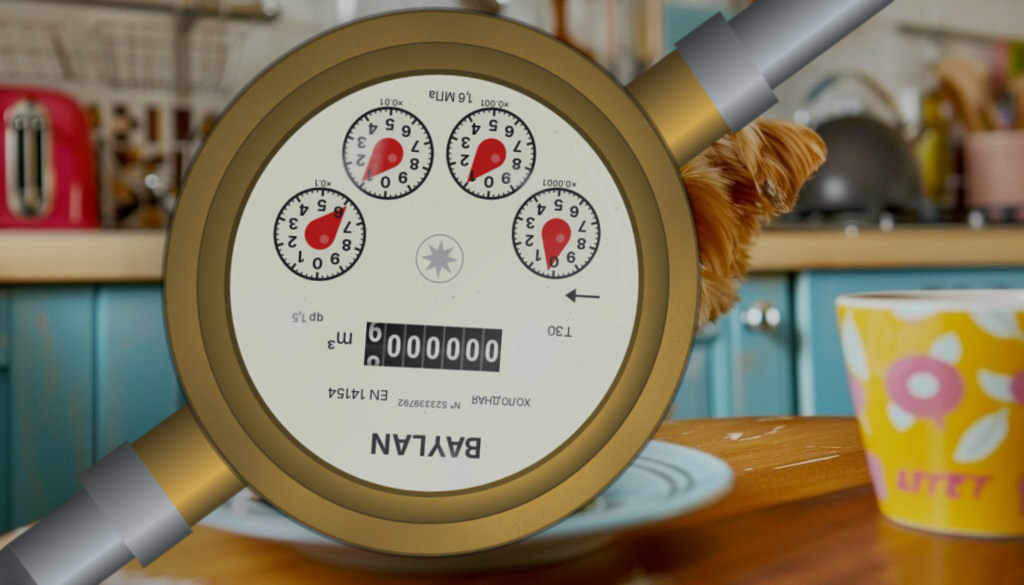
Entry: 8.6110 m³
